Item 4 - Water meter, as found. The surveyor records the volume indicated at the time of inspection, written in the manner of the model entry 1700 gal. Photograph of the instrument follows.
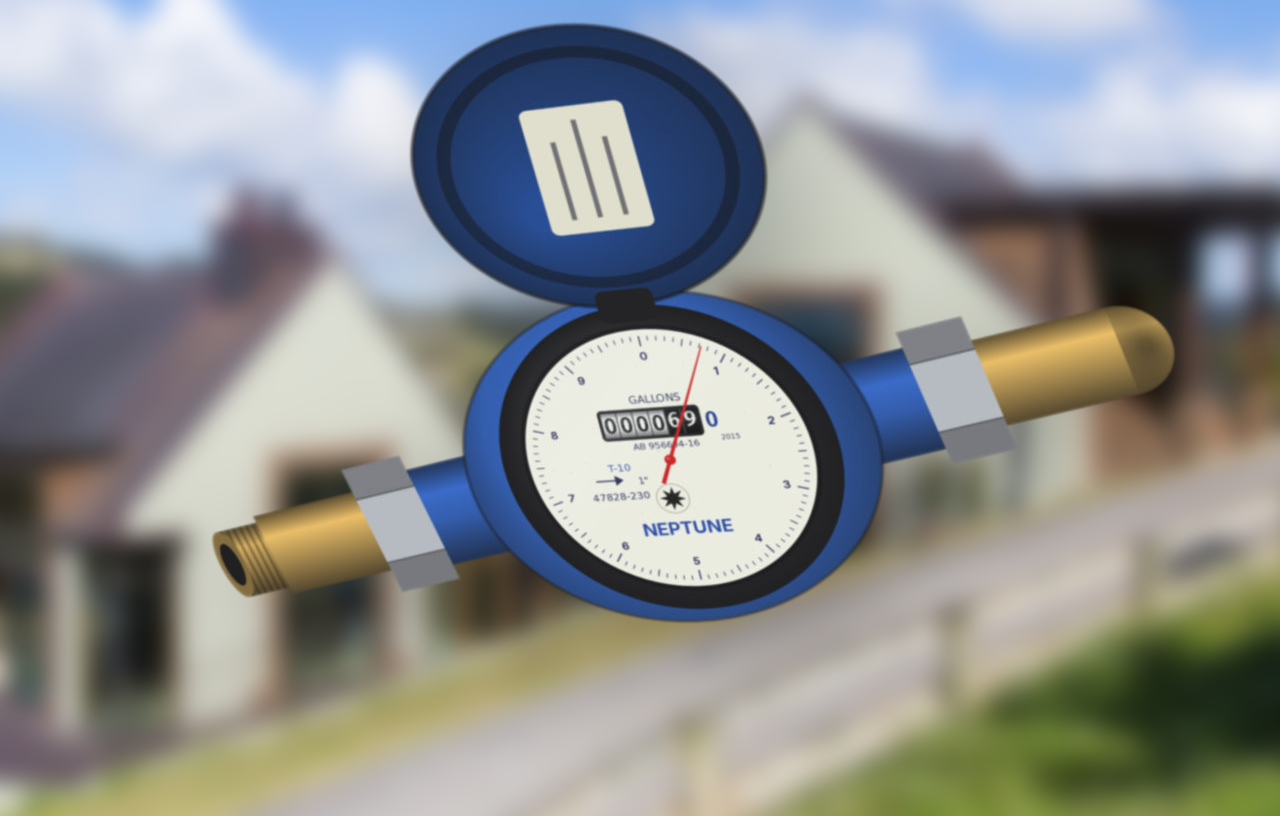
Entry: 690.7 gal
